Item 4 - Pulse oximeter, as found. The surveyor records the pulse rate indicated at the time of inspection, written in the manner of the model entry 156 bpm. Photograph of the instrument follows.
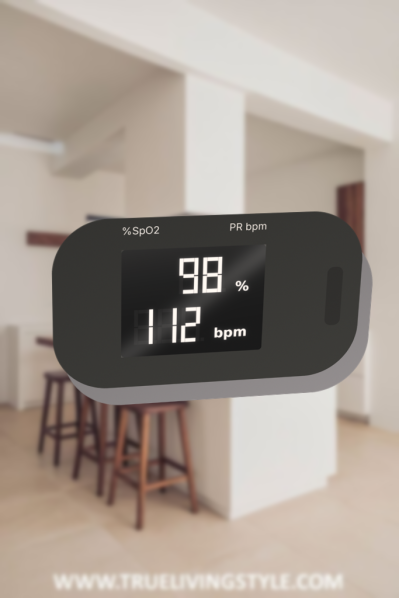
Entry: 112 bpm
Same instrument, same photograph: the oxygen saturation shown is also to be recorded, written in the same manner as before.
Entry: 98 %
